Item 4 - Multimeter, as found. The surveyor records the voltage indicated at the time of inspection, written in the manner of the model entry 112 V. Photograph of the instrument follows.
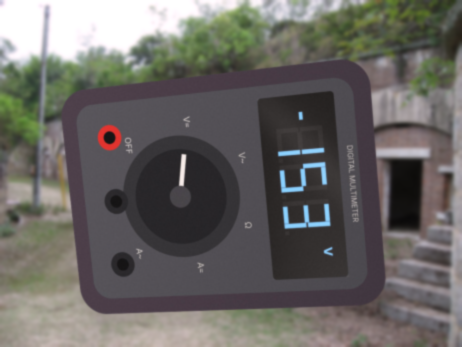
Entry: -153 V
